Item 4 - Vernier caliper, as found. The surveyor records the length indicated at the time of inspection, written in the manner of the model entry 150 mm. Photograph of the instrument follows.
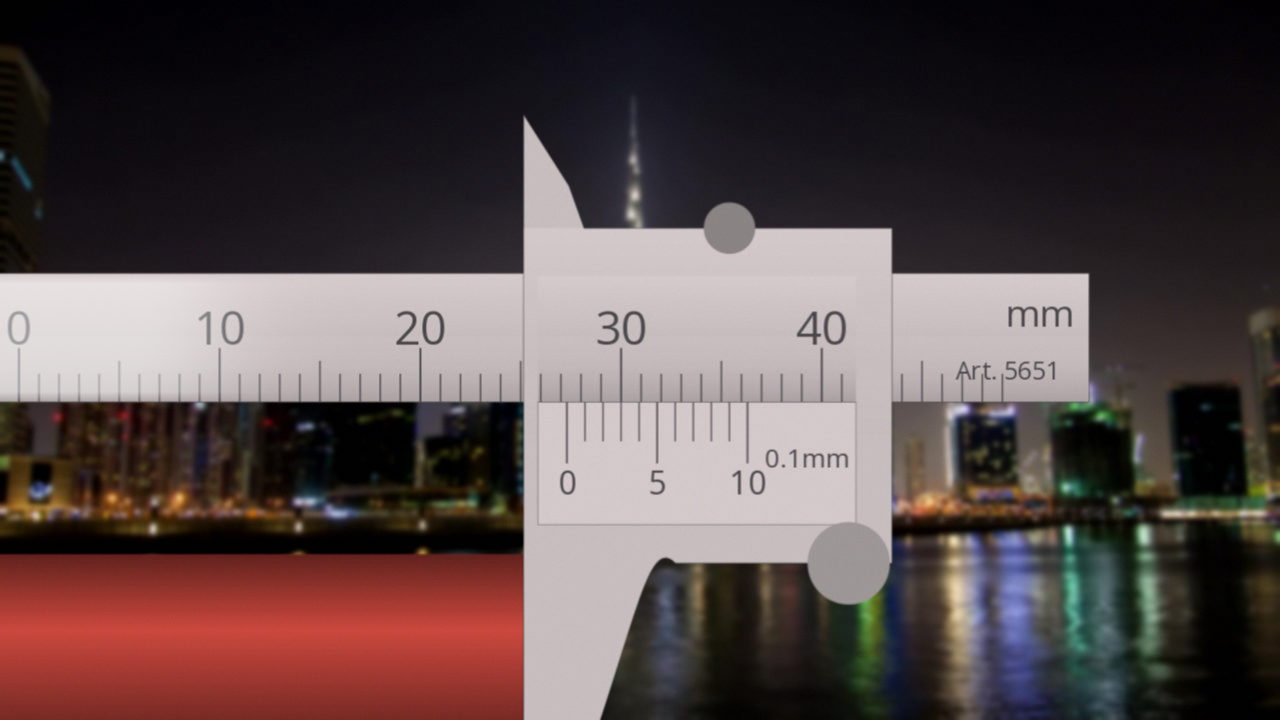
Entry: 27.3 mm
